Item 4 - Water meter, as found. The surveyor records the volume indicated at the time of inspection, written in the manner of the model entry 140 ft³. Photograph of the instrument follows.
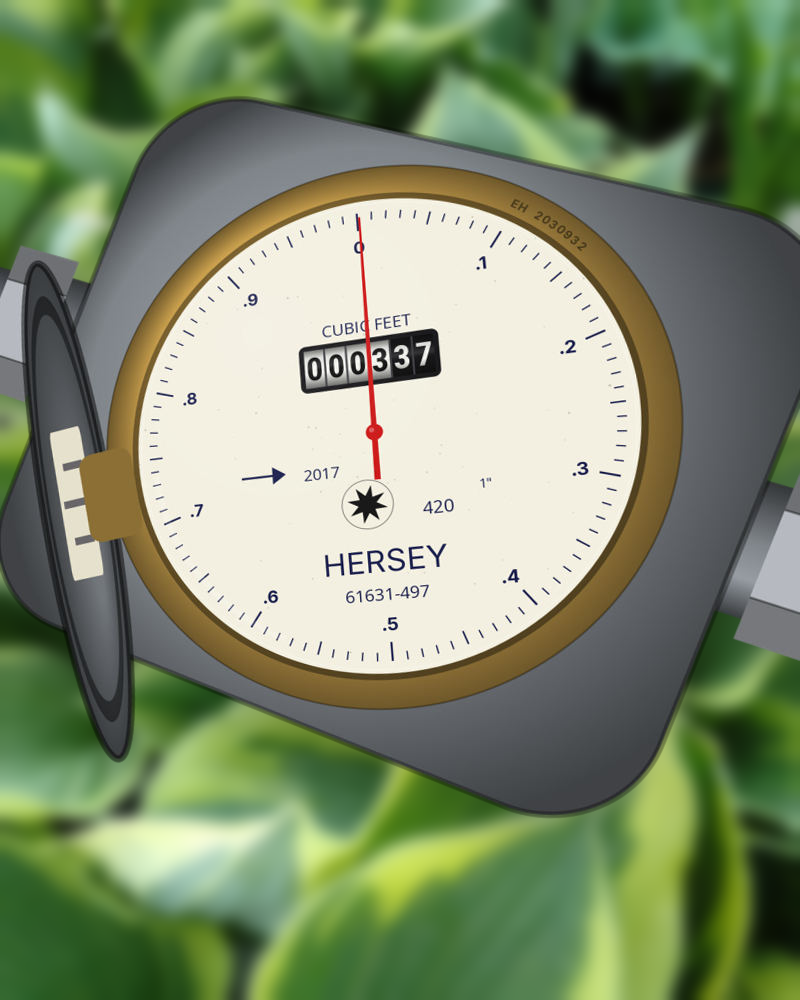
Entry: 337.00 ft³
